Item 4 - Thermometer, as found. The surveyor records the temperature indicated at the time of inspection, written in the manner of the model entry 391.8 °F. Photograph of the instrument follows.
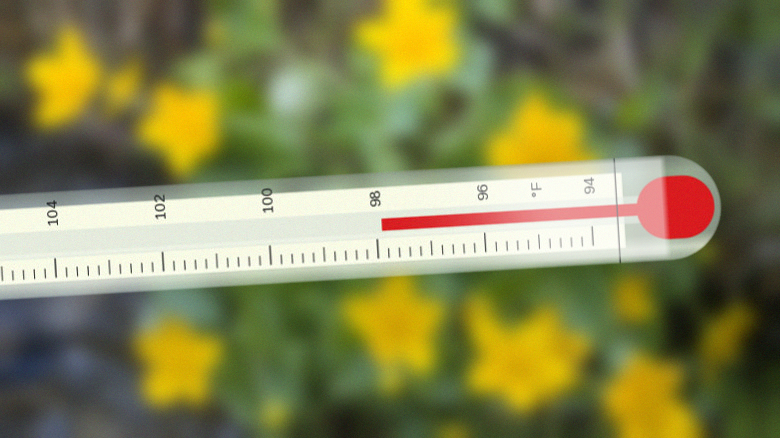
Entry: 97.9 °F
